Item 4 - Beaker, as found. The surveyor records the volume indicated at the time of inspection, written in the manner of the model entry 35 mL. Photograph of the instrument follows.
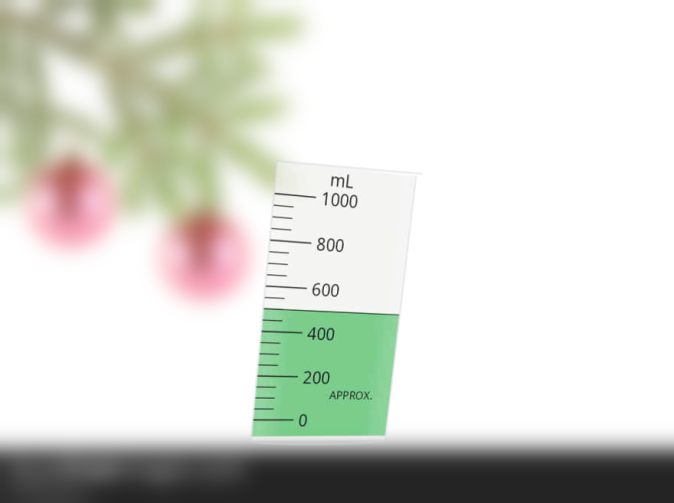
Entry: 500 mL
